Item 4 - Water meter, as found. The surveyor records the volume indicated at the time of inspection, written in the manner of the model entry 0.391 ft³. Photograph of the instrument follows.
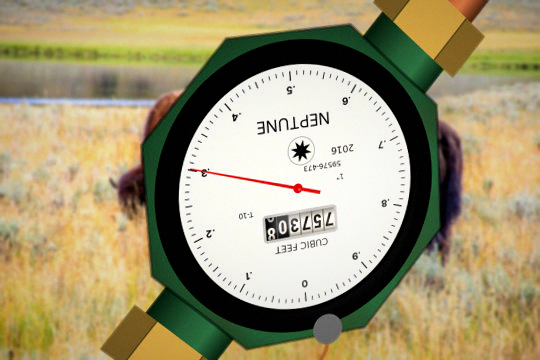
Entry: 757308.30 ft³
